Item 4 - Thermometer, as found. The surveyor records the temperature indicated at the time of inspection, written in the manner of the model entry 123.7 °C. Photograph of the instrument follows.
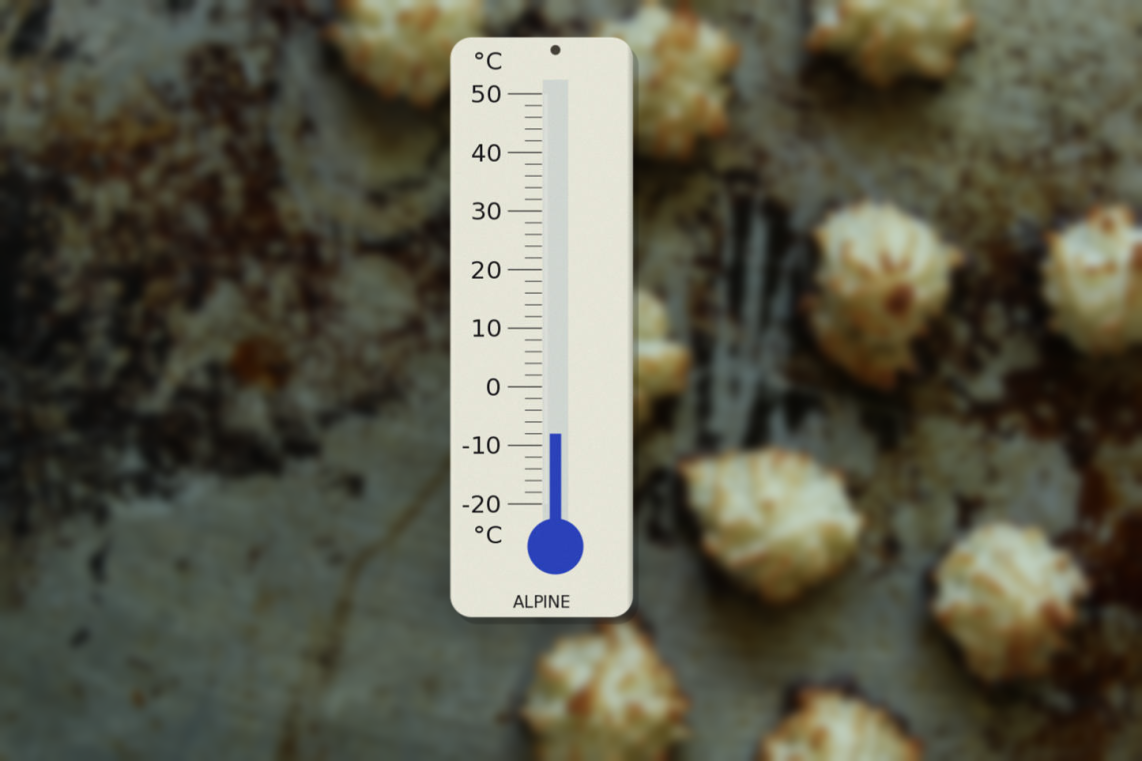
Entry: -8 °C
